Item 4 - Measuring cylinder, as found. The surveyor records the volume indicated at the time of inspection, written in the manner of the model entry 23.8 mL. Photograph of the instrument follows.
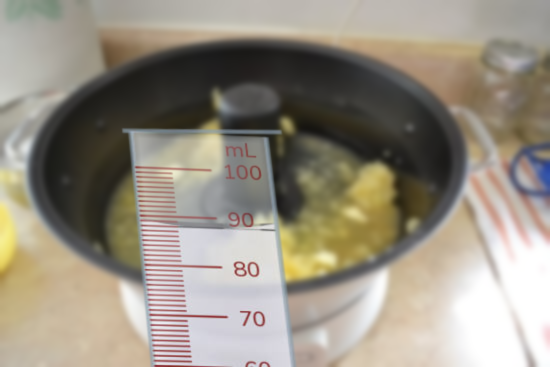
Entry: 88 mL
